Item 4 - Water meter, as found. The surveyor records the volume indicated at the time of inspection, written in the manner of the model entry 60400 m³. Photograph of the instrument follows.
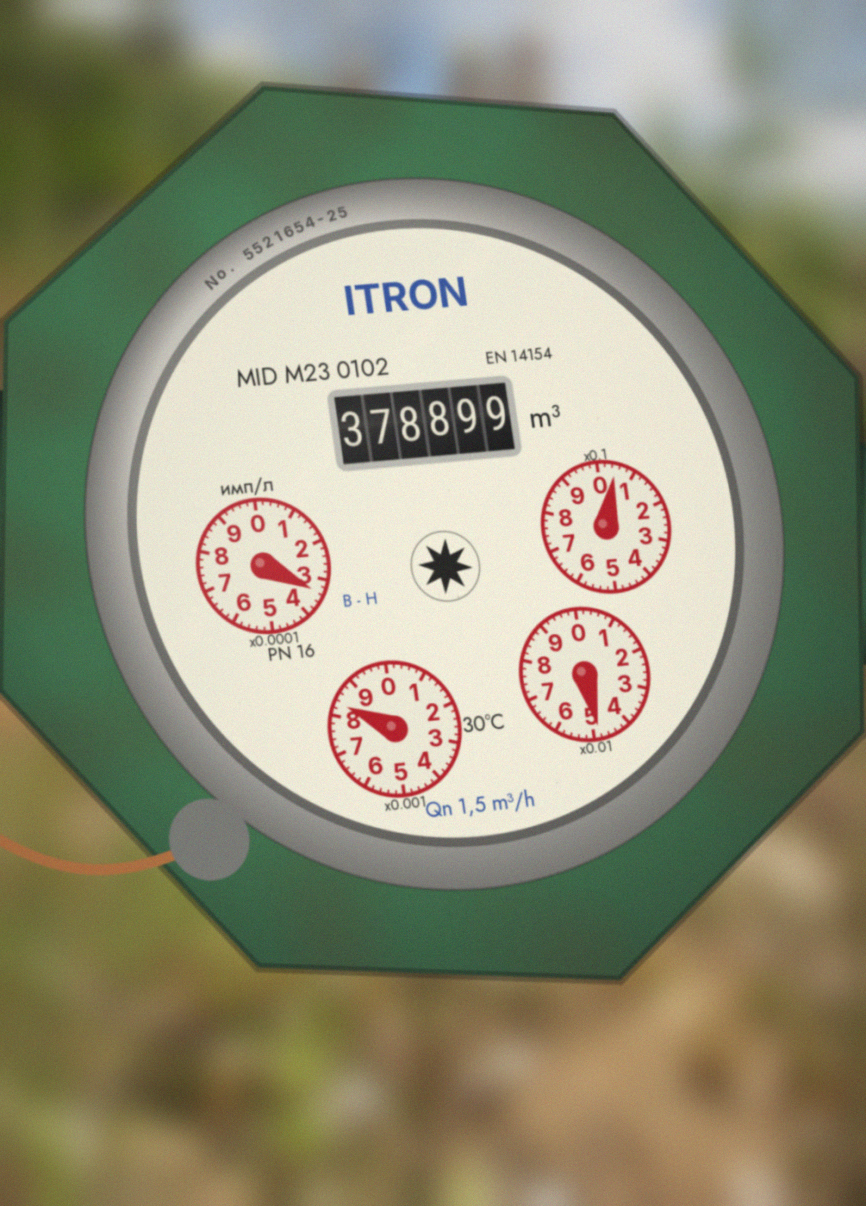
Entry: 378899.0483 m³
